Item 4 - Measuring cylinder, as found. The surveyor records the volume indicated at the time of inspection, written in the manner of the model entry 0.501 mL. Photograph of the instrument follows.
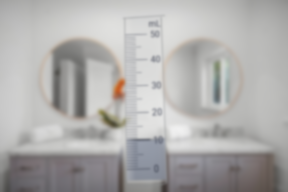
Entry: 10 mL
